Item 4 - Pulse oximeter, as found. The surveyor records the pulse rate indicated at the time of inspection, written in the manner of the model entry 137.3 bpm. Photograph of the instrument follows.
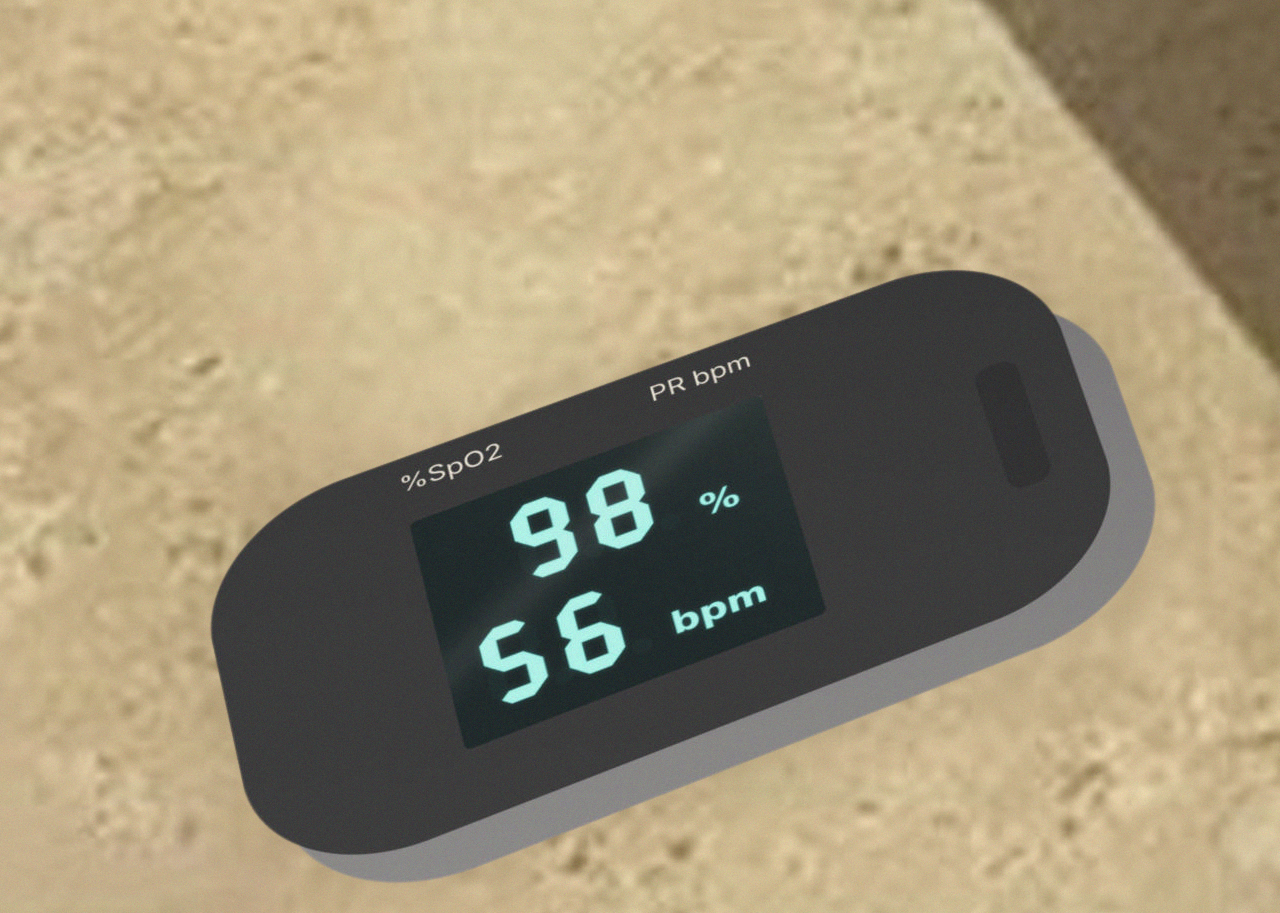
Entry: 56 bpm
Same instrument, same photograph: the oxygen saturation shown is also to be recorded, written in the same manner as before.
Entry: 98 %
